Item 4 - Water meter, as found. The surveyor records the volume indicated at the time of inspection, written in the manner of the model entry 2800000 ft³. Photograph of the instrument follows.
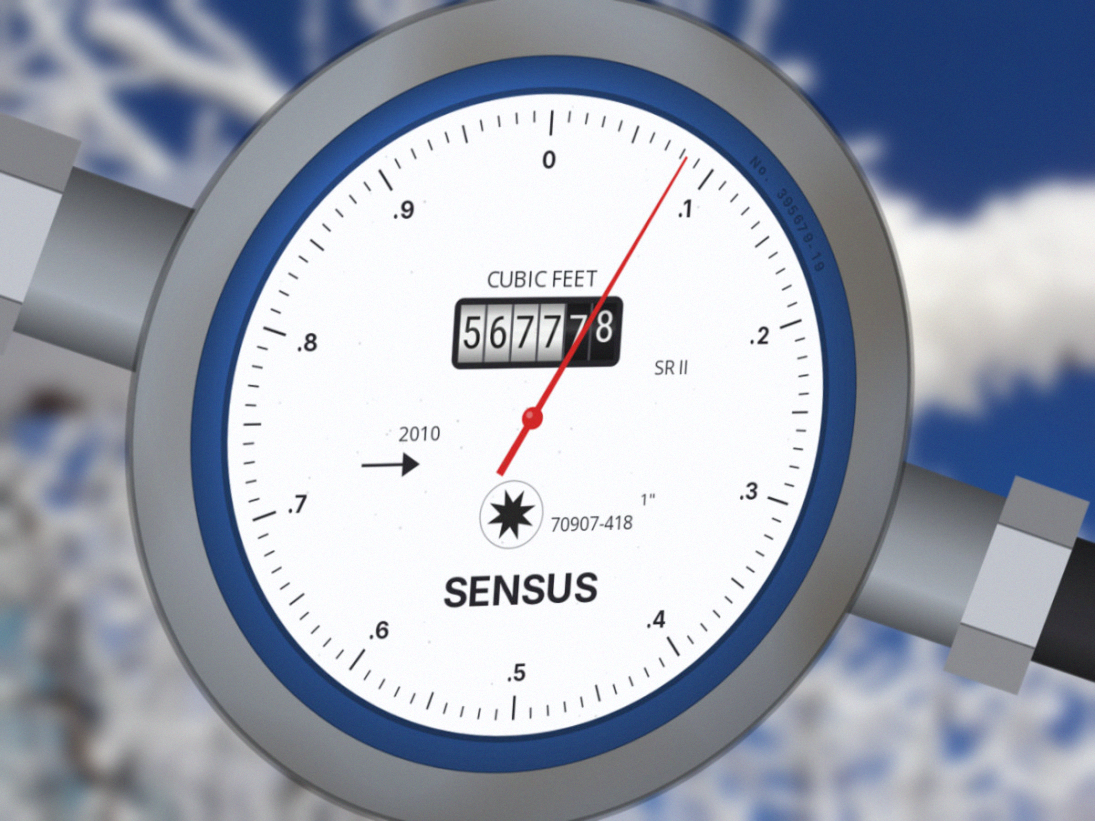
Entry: 567778.08 ft³
